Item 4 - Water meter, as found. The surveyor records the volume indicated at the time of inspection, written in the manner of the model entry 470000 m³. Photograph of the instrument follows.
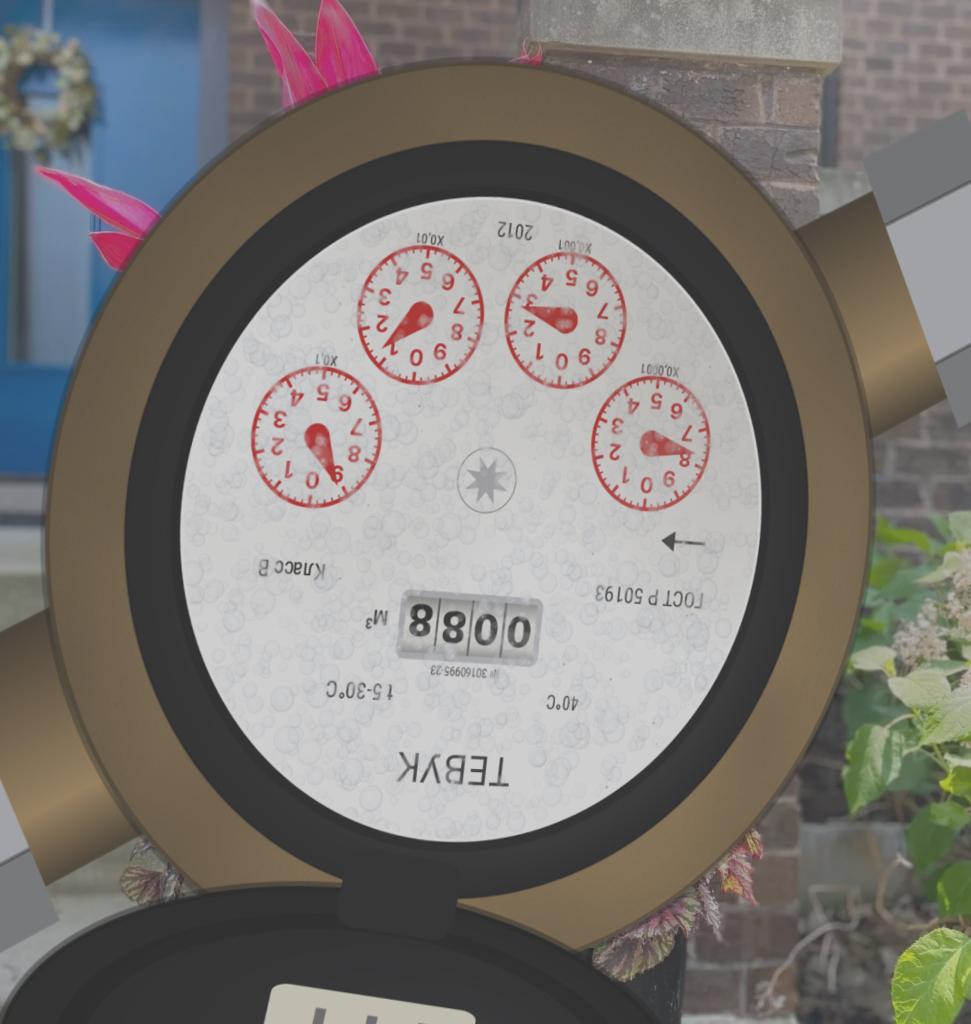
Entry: 87.9127 m³
